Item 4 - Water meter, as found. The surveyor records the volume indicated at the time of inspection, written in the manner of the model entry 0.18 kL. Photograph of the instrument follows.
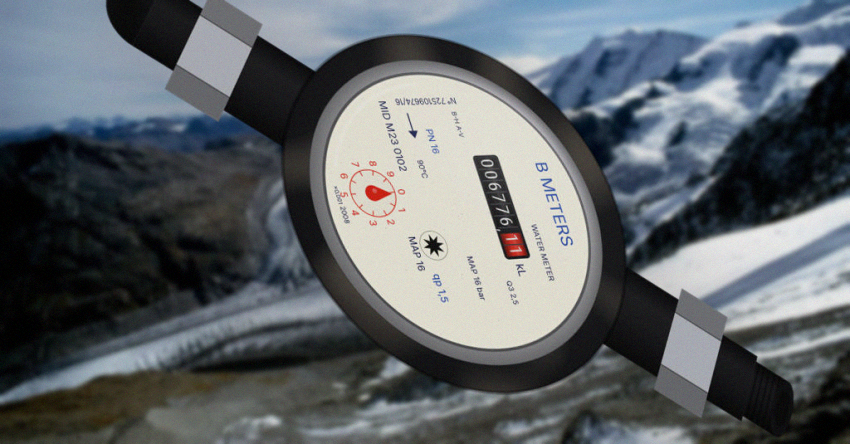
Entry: 6776.110 kL
